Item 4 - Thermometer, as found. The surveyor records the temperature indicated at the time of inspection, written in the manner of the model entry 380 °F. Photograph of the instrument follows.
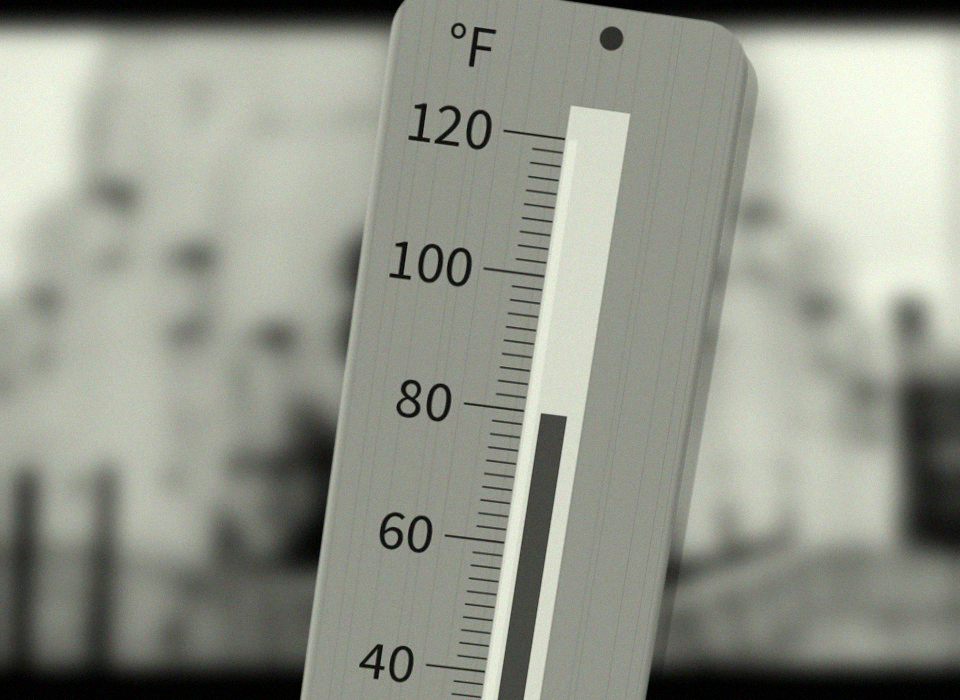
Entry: 80 °F
